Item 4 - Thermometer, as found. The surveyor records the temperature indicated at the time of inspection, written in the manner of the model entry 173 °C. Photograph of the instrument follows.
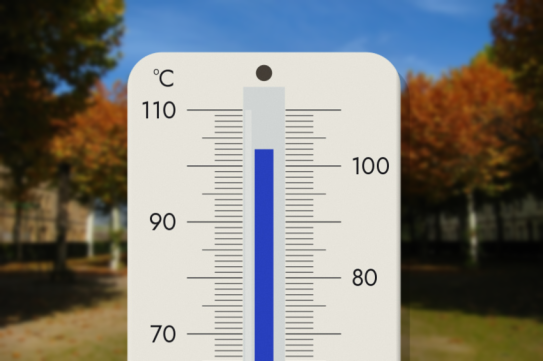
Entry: 103 °C
